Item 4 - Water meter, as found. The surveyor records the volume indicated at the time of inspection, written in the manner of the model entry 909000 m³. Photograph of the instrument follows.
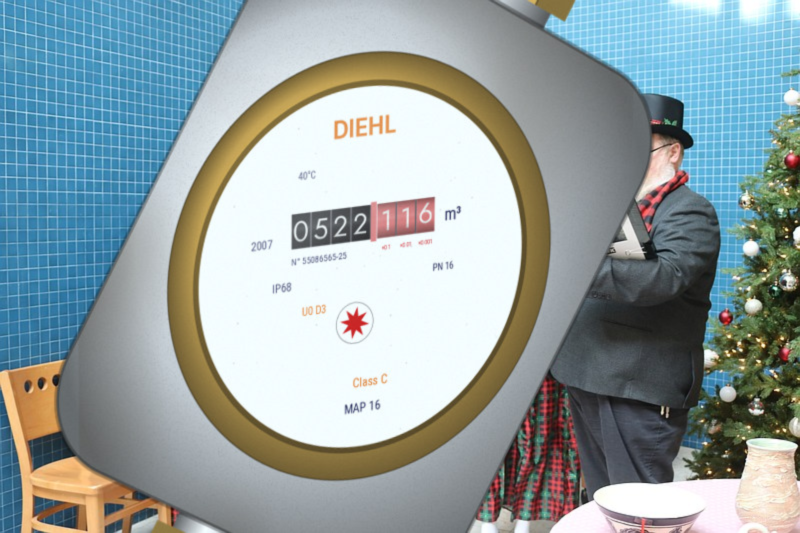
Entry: 522.116 m³
